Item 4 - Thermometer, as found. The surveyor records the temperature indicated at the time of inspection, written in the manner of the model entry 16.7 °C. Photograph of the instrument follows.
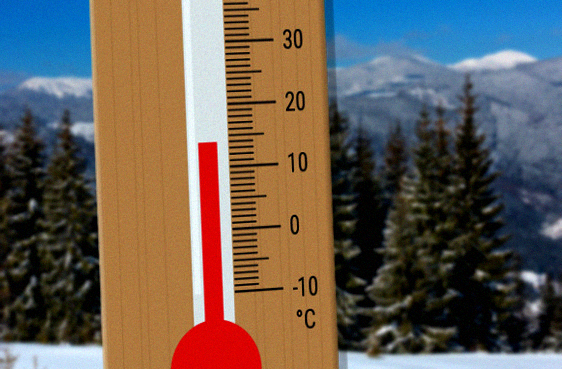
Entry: 14 °C
